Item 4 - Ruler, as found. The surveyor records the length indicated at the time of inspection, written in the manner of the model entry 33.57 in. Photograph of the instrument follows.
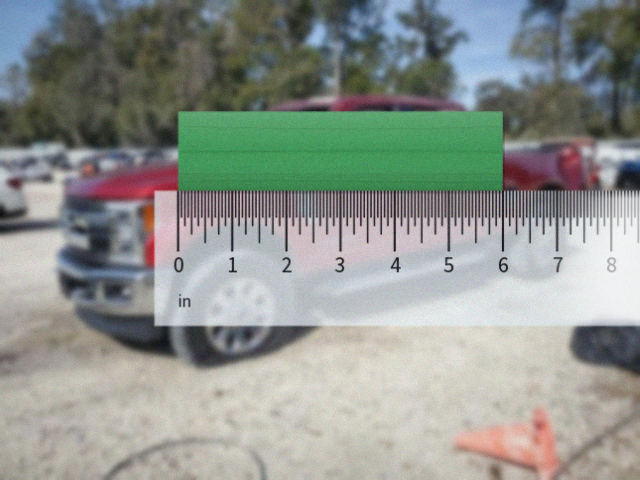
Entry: 6 in
